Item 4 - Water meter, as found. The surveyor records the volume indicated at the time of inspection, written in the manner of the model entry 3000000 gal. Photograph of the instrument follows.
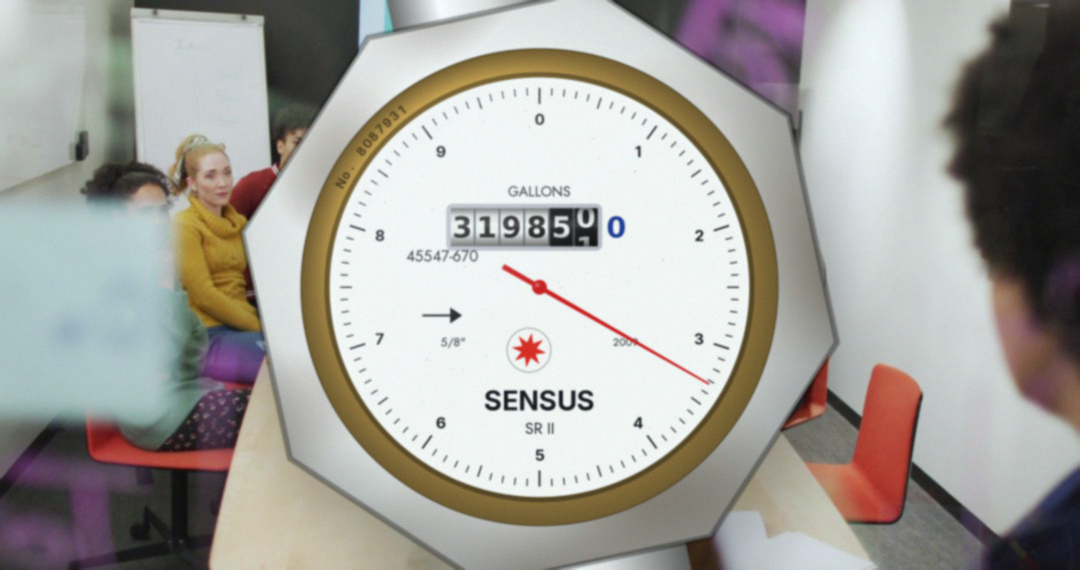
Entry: 3198503.3 gal
